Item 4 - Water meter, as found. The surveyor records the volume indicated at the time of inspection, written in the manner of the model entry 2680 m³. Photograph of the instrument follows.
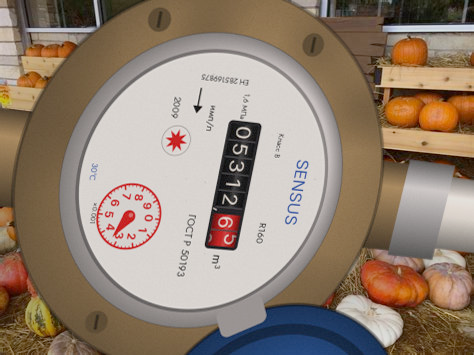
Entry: 5312.653 m³
